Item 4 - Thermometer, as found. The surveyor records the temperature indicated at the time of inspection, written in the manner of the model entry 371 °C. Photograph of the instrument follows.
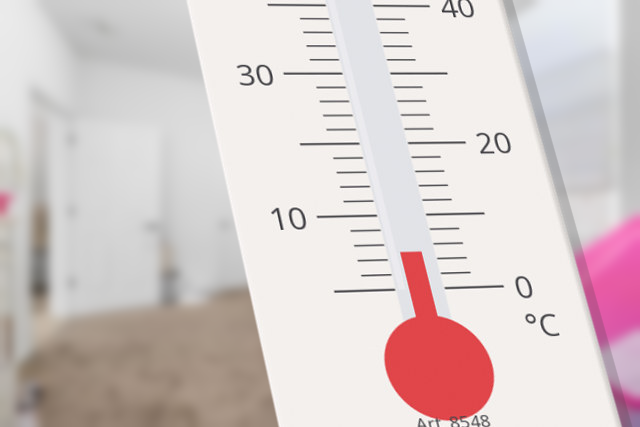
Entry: 5 °C
